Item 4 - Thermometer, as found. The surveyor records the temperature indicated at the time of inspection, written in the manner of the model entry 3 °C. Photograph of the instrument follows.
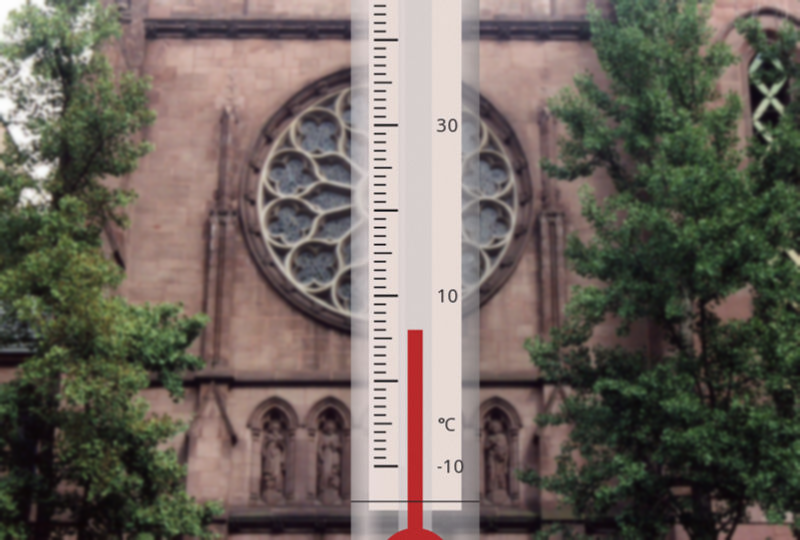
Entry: 6 °C
